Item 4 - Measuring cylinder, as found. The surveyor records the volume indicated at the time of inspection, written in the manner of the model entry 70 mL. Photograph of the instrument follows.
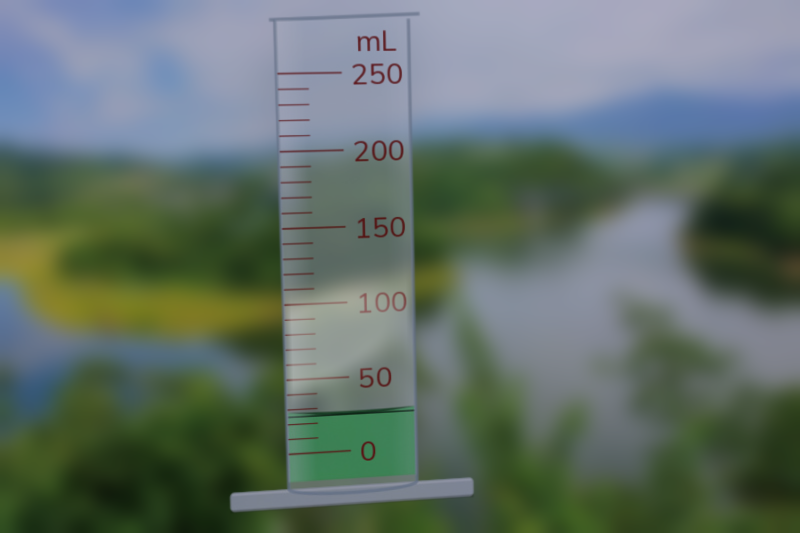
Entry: 25 mL
